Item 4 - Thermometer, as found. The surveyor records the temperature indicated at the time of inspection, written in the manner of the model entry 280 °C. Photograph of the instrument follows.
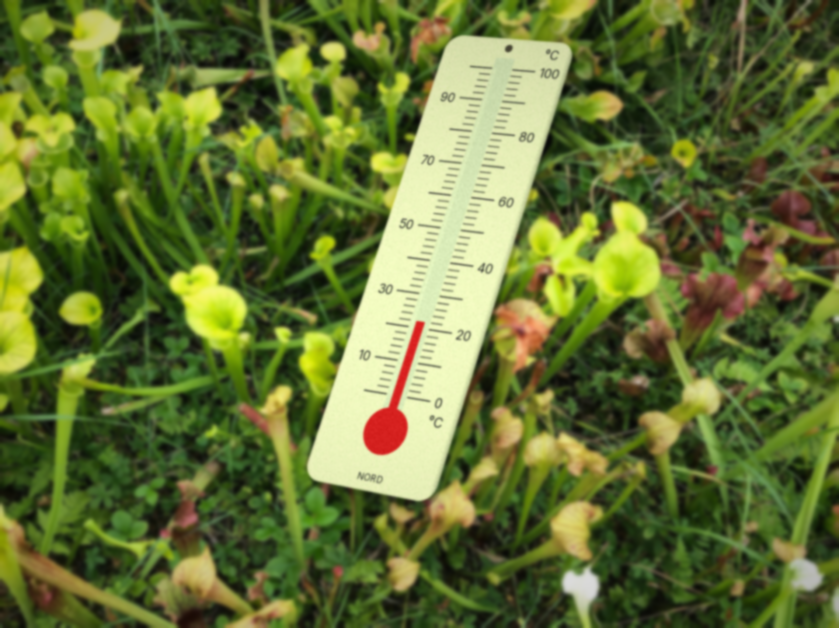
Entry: 22 °C
